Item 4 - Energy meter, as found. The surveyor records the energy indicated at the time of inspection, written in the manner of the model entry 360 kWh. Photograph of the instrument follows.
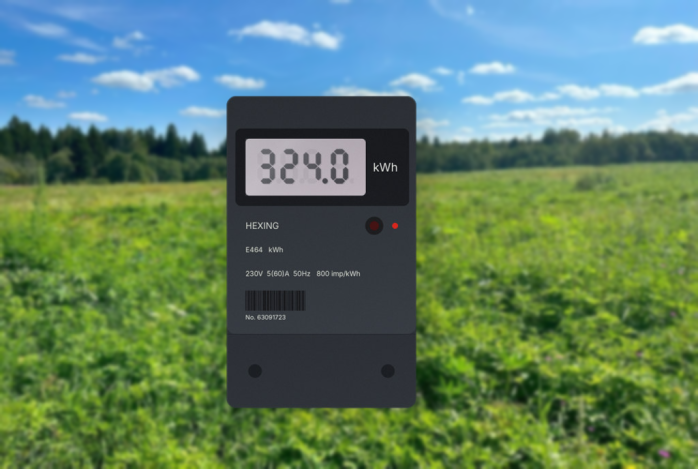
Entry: 324.0 kWh
